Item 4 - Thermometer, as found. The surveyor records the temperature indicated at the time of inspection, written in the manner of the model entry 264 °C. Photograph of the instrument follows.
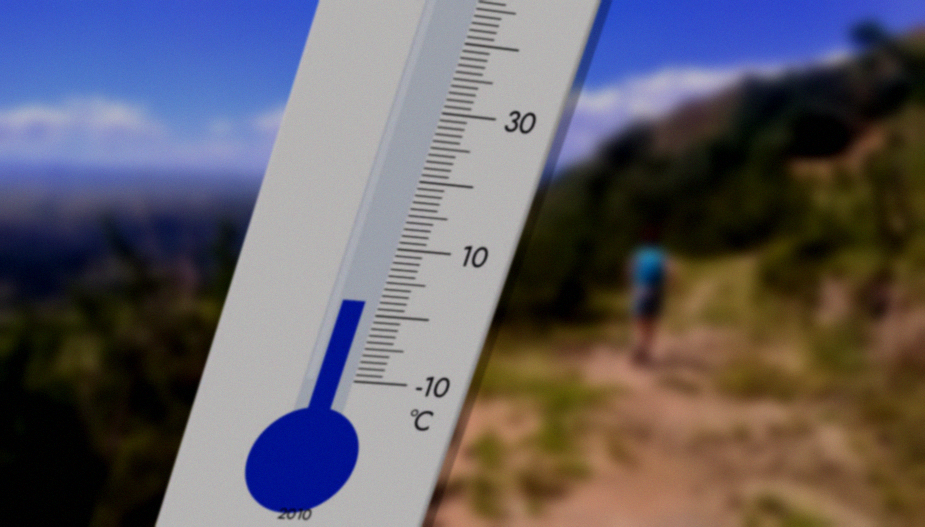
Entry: 2 °C
